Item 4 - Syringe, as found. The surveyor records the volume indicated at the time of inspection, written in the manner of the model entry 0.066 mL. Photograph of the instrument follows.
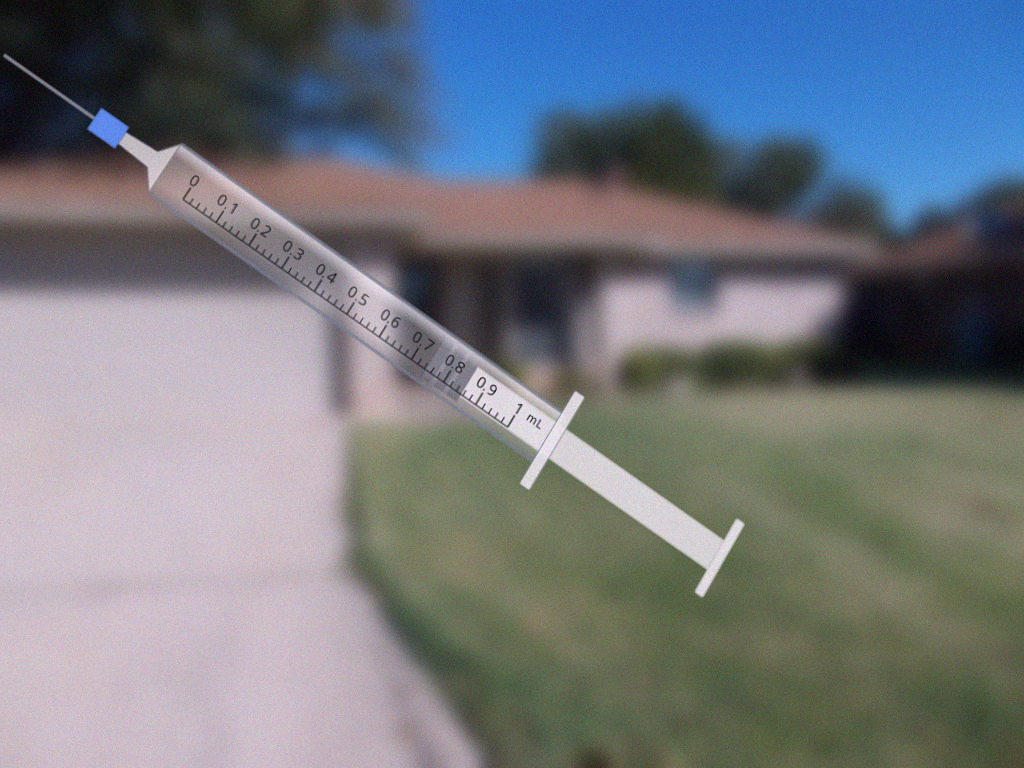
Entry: 0.74 mL
